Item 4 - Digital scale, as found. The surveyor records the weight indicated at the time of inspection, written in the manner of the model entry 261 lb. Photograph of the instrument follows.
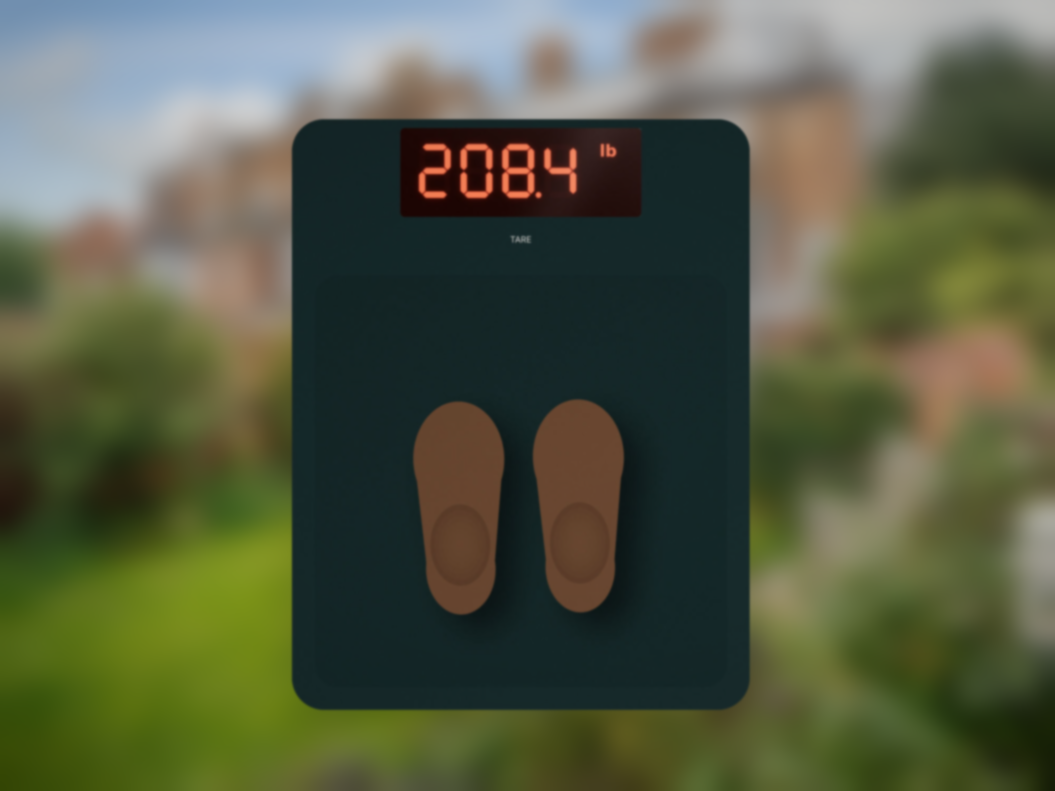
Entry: 208.4 lb
